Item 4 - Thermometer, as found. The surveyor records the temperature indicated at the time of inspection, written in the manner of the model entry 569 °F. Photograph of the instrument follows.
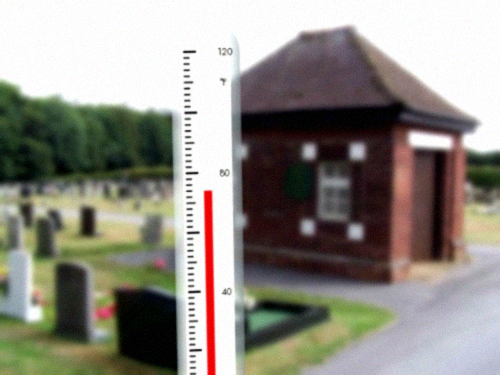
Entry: 74 °F
